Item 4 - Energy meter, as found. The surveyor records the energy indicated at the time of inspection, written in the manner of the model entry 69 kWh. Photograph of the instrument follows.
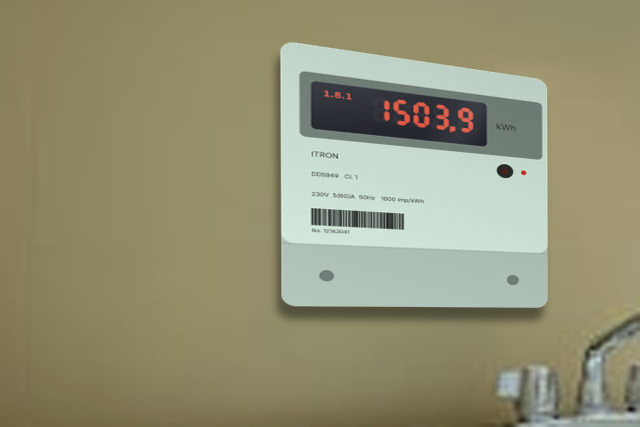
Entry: 1503.9 kWh
